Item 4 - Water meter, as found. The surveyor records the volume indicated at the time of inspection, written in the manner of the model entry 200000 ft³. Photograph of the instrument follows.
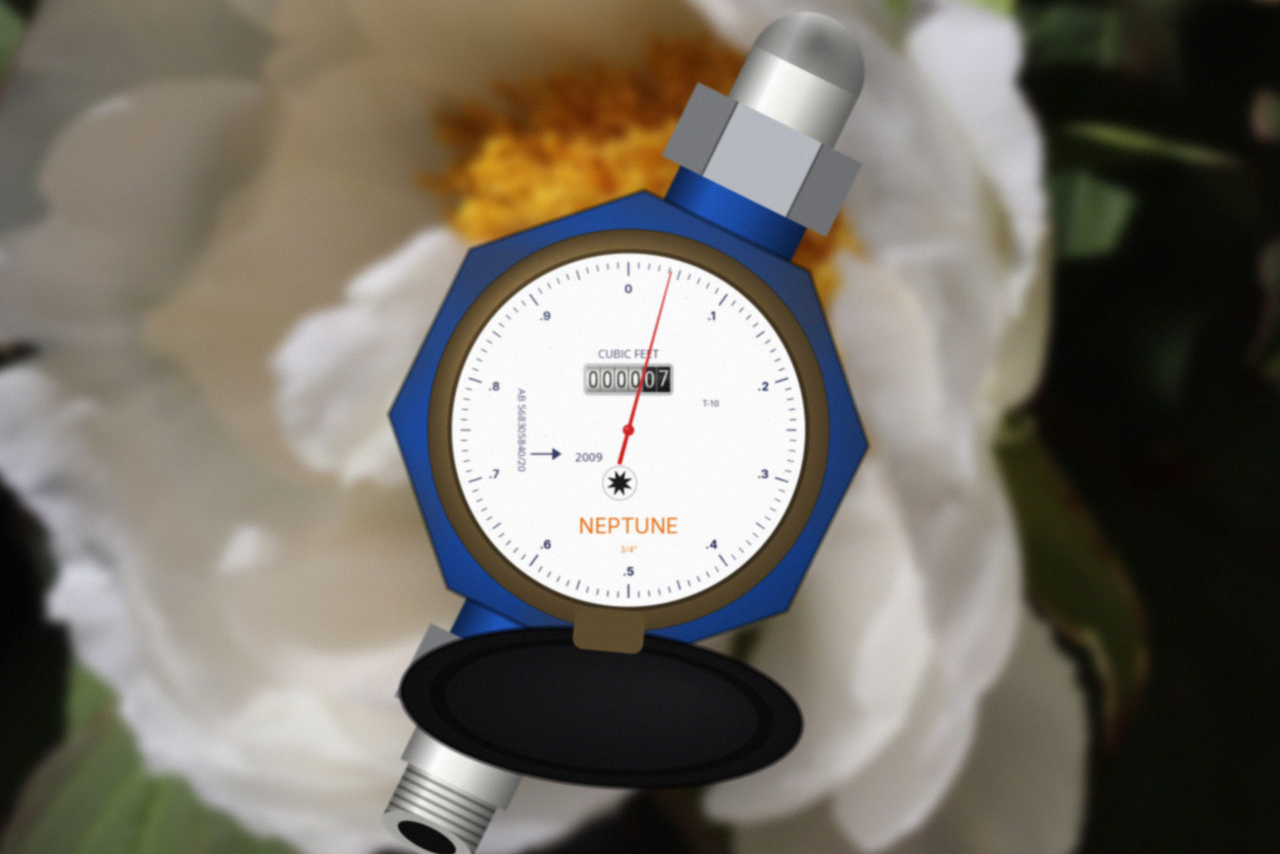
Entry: 7.04 ft³
